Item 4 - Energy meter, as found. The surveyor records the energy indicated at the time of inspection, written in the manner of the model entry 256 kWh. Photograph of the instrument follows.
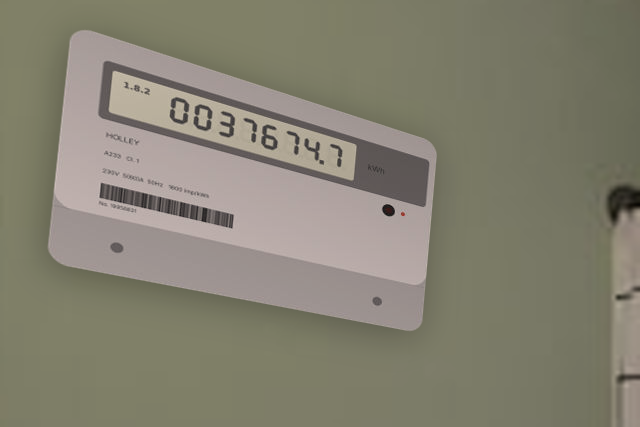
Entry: 37674.7 kWh
